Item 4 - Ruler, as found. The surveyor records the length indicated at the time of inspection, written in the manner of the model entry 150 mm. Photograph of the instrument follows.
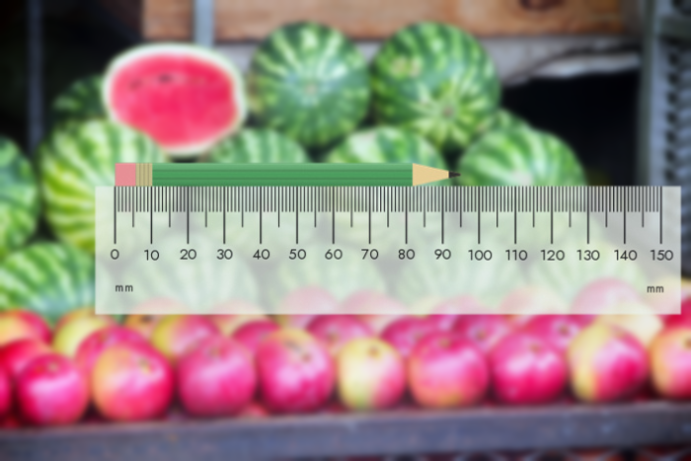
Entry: 95 mm
